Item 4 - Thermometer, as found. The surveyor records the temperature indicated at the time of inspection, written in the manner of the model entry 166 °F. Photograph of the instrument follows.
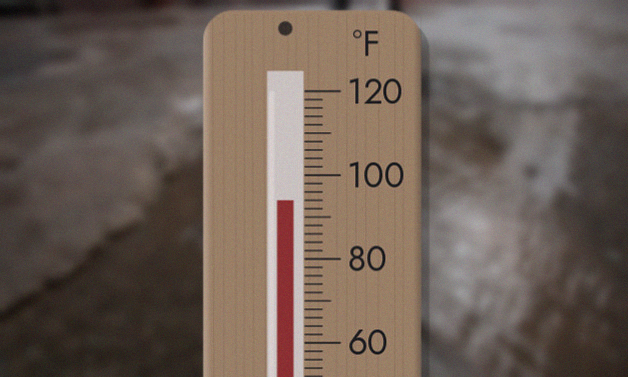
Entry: 94 °F
